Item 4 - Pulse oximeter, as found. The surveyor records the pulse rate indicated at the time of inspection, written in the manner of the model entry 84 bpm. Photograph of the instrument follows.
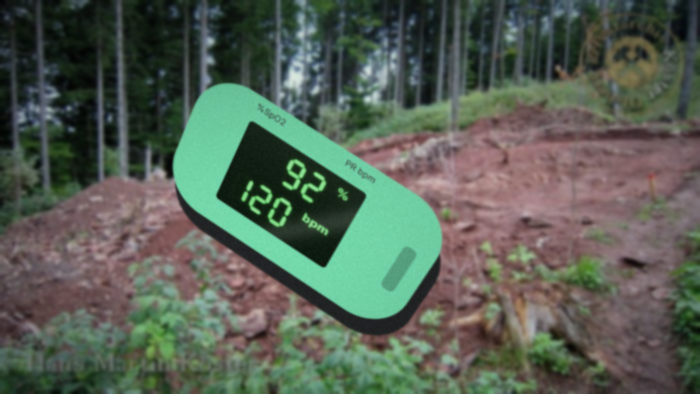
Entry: 120 bpm
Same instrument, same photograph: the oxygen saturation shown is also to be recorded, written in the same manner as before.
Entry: 92 %
